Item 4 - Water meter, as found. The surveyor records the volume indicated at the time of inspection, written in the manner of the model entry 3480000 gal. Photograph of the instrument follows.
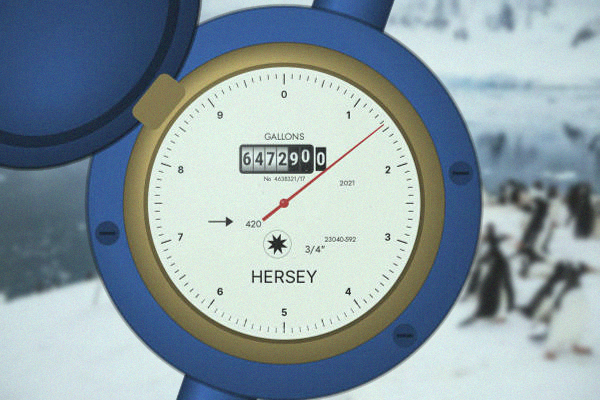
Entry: 6472901.4 gal
